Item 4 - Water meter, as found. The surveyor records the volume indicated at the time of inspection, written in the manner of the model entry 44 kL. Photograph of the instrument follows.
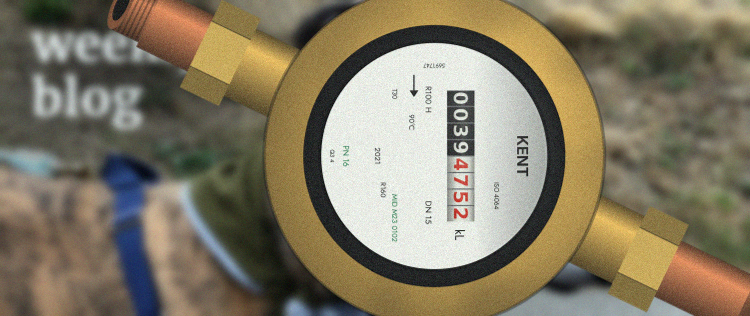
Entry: 39.4752 kL
